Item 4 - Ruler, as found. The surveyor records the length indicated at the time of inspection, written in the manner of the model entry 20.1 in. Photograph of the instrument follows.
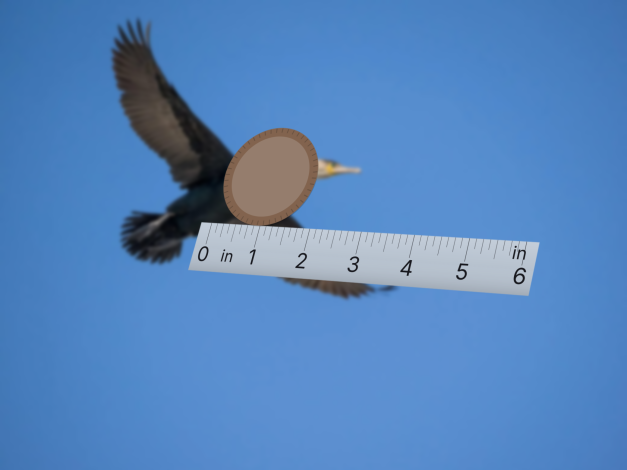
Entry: 1.875 in
